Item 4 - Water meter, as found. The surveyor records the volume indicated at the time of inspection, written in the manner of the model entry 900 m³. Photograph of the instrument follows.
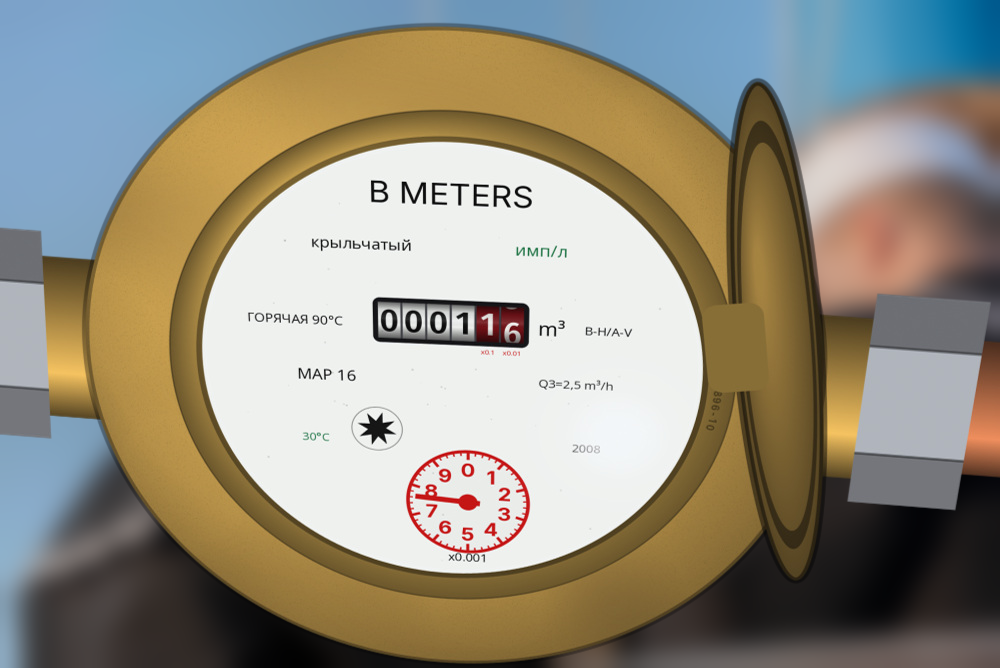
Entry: 1.157 m³
